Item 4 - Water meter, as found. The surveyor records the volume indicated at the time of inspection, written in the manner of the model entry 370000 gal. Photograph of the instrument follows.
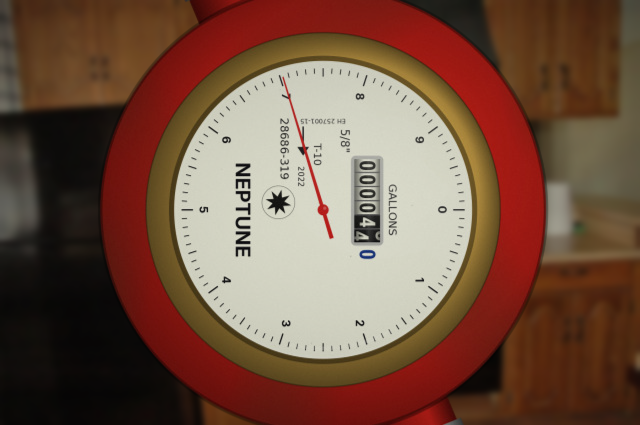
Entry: 437.0 gal
